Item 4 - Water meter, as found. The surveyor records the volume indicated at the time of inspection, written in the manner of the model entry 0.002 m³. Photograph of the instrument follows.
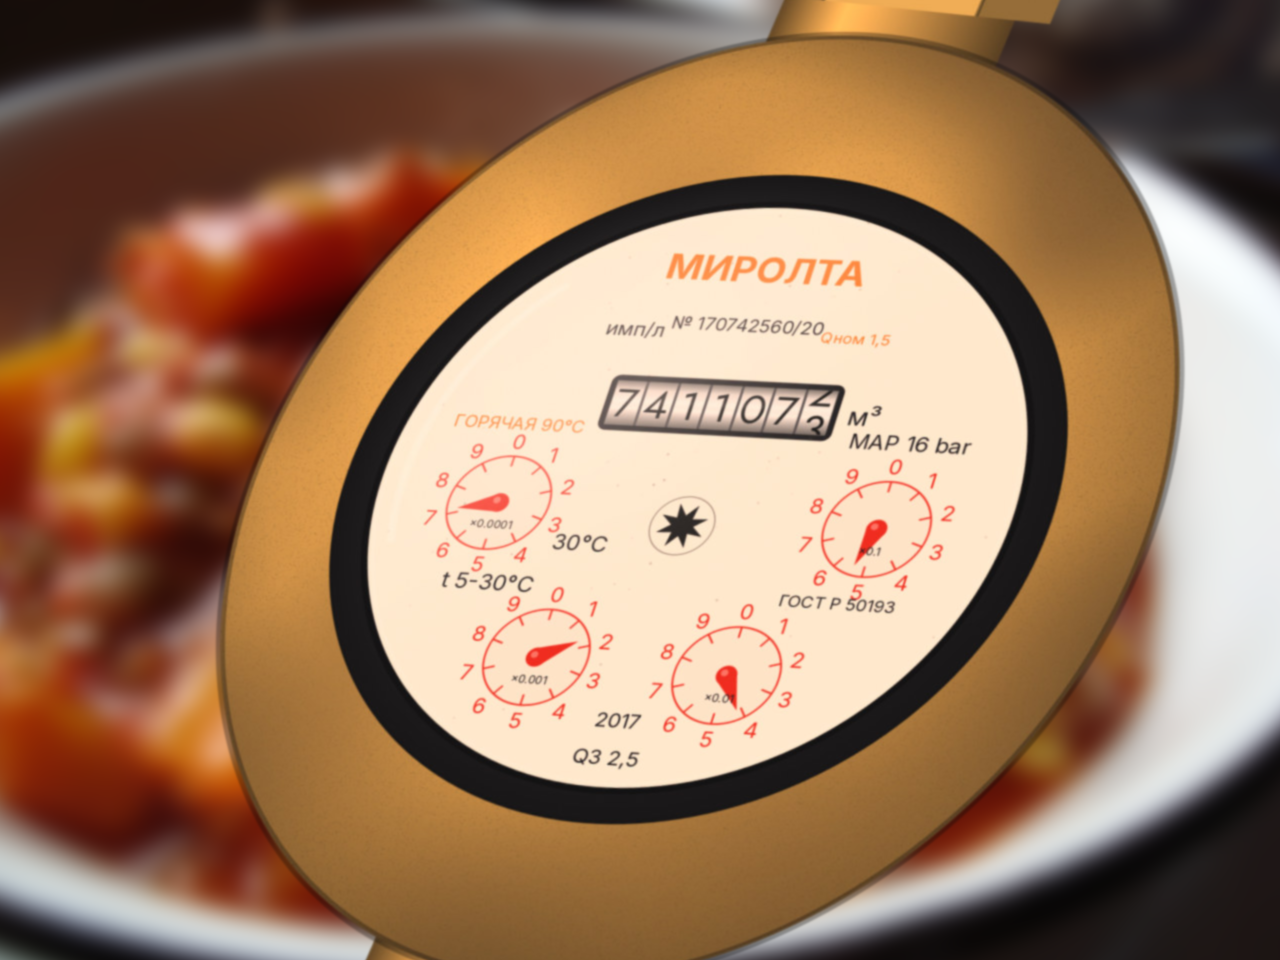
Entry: 7411072.5417 m³
